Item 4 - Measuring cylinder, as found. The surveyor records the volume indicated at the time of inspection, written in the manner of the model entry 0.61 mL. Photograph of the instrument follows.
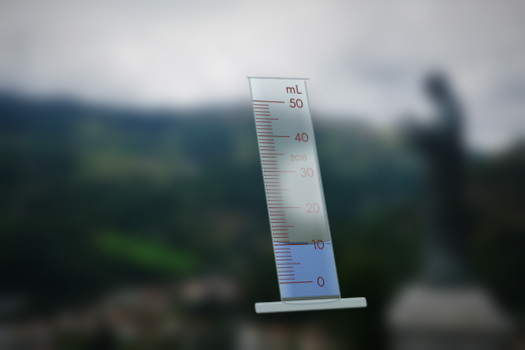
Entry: 10 mL
